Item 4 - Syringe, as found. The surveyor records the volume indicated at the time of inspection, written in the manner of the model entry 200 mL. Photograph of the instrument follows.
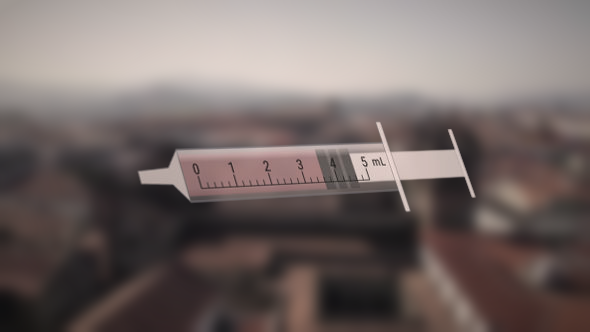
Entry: 3.6 mL
